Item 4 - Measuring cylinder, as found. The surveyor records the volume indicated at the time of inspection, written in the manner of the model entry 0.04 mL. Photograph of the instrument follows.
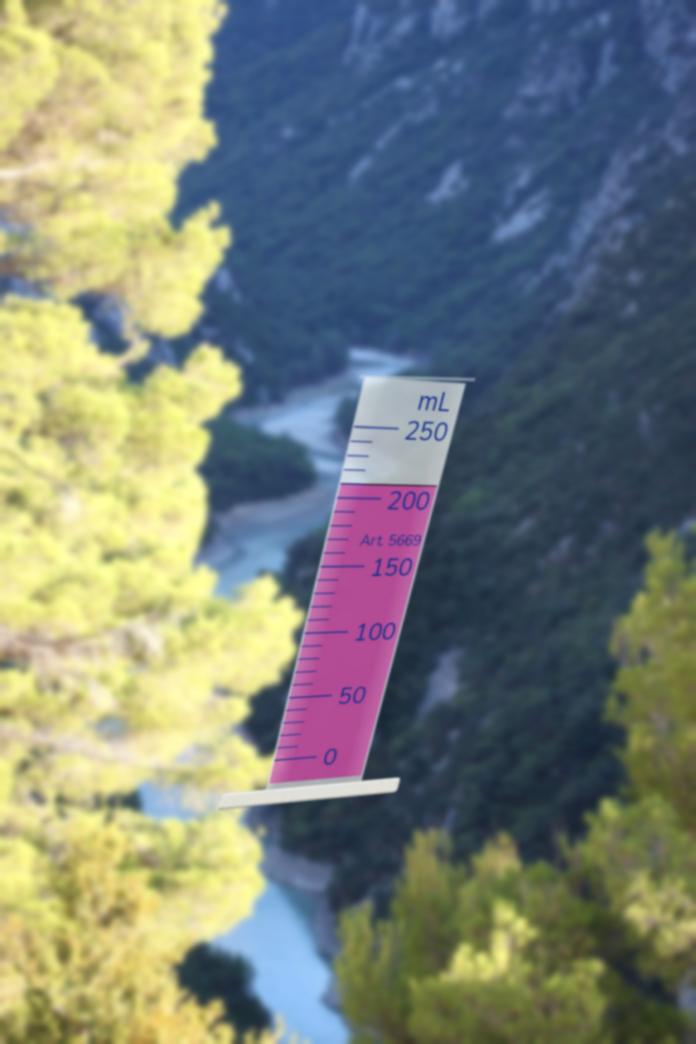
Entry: 210 mL
